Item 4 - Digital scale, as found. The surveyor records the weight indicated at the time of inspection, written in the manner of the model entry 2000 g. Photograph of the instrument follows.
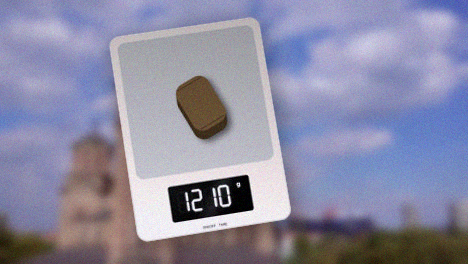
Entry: 1210 g
